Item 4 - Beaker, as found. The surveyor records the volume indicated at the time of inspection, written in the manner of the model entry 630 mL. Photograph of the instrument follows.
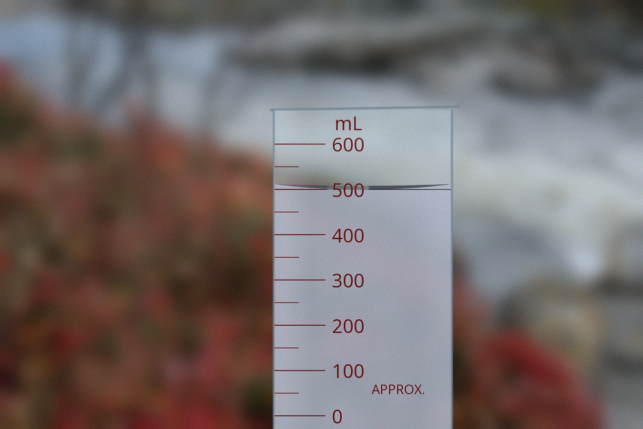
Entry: 500 mL
